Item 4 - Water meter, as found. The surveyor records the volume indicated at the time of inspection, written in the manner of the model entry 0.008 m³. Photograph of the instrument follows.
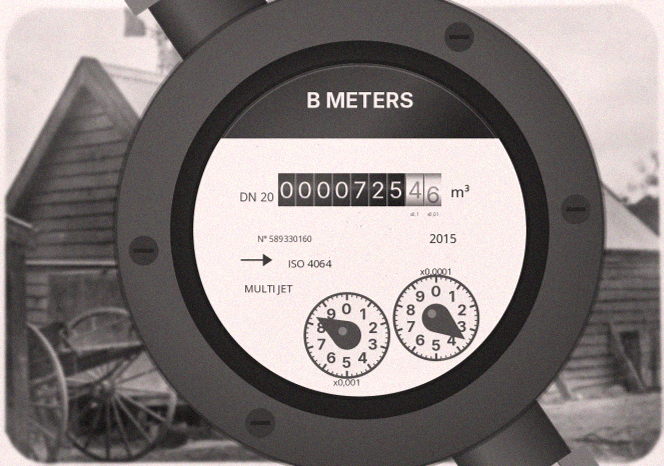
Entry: 725.4583 m³
